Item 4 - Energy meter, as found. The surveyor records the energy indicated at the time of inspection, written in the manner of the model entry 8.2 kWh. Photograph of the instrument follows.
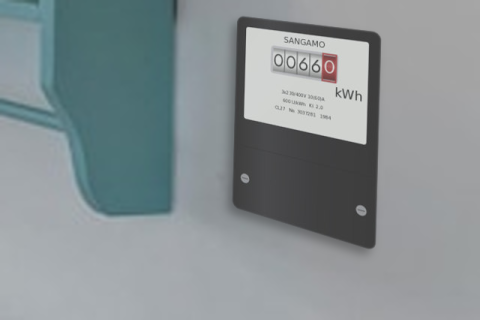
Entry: 66.0 kWh
